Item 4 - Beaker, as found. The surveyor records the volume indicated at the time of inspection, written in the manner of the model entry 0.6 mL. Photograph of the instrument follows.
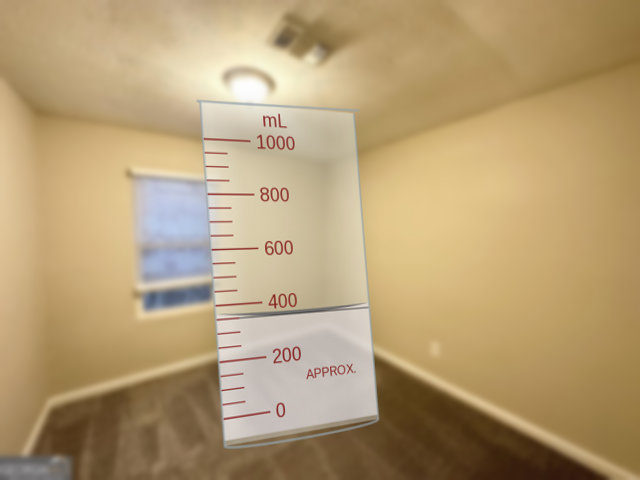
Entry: 350 mL
